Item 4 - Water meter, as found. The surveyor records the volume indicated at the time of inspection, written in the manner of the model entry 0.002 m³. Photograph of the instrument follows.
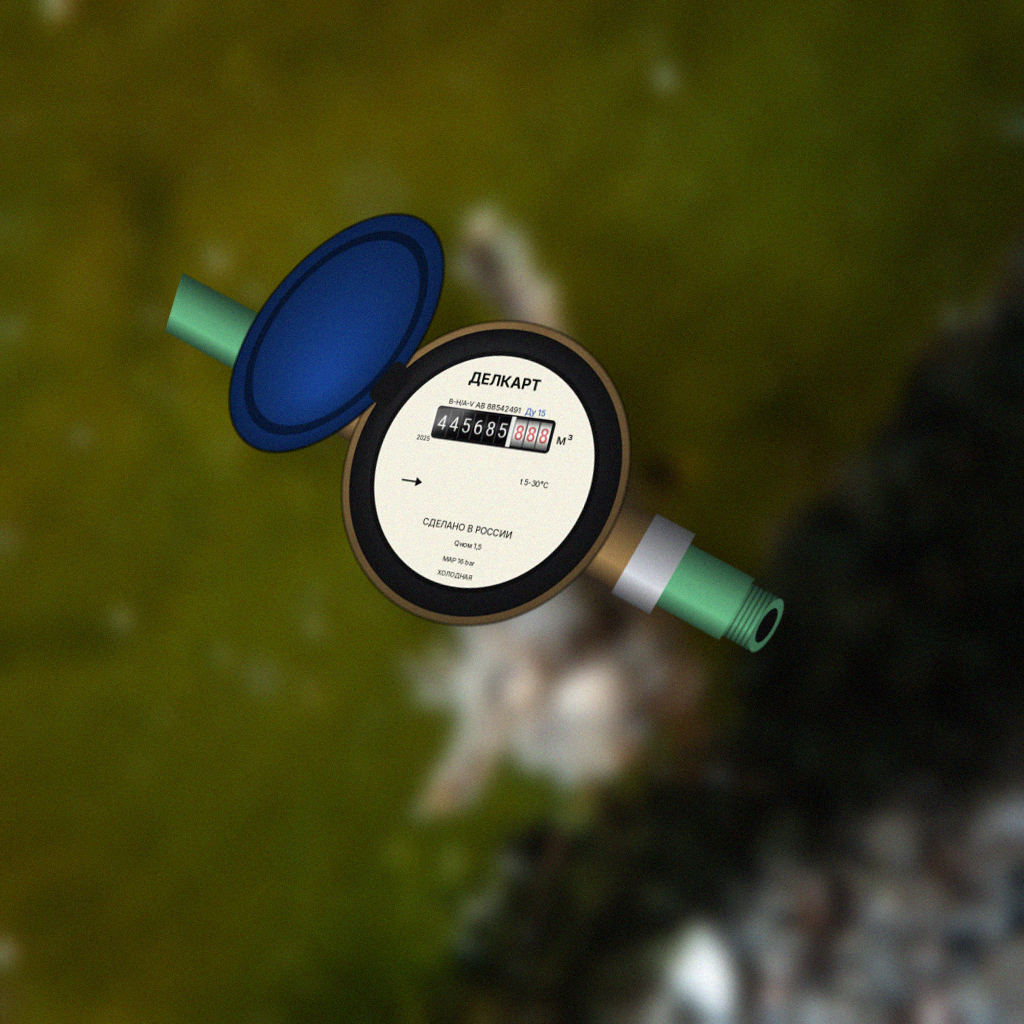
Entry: 445685.888 m³
